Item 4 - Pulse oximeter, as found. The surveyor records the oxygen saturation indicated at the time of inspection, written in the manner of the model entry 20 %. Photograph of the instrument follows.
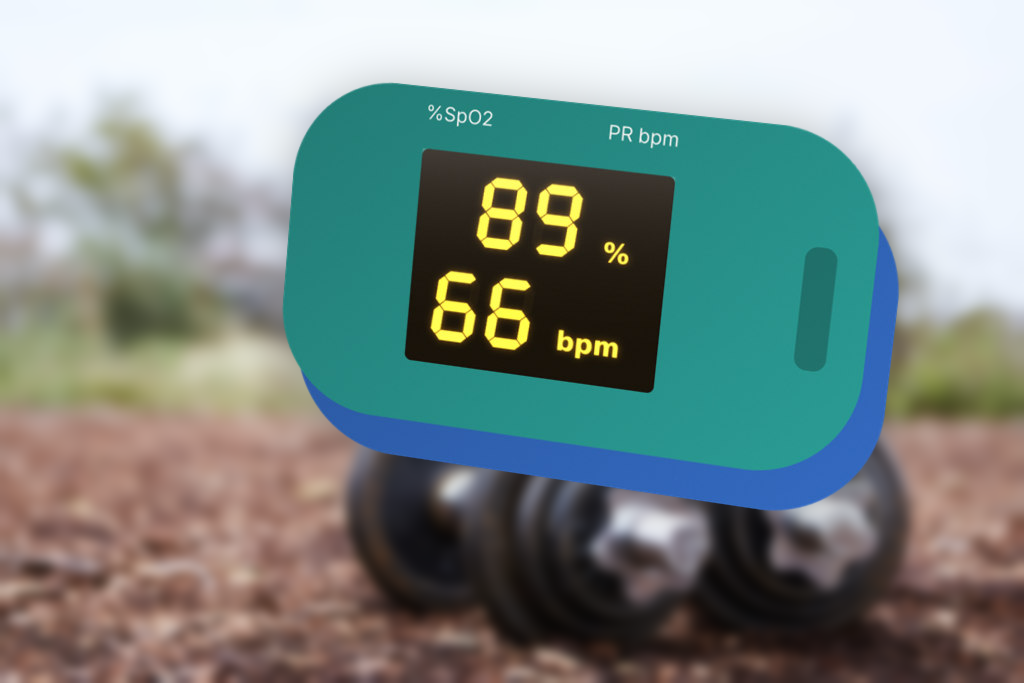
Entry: 89 %
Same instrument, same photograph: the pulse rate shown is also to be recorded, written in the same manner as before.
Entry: 66 bpm
